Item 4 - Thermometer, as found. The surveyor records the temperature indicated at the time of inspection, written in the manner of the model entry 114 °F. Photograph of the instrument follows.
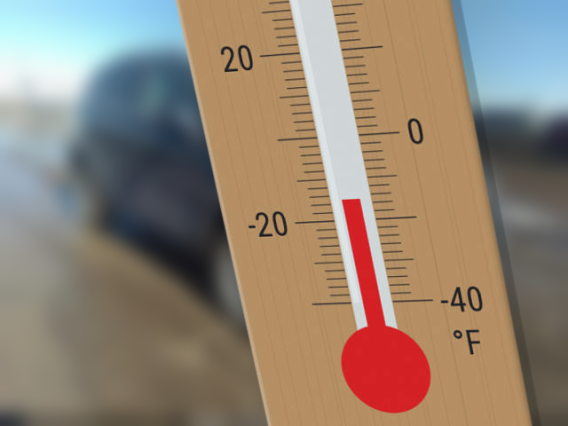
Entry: -15 °F
